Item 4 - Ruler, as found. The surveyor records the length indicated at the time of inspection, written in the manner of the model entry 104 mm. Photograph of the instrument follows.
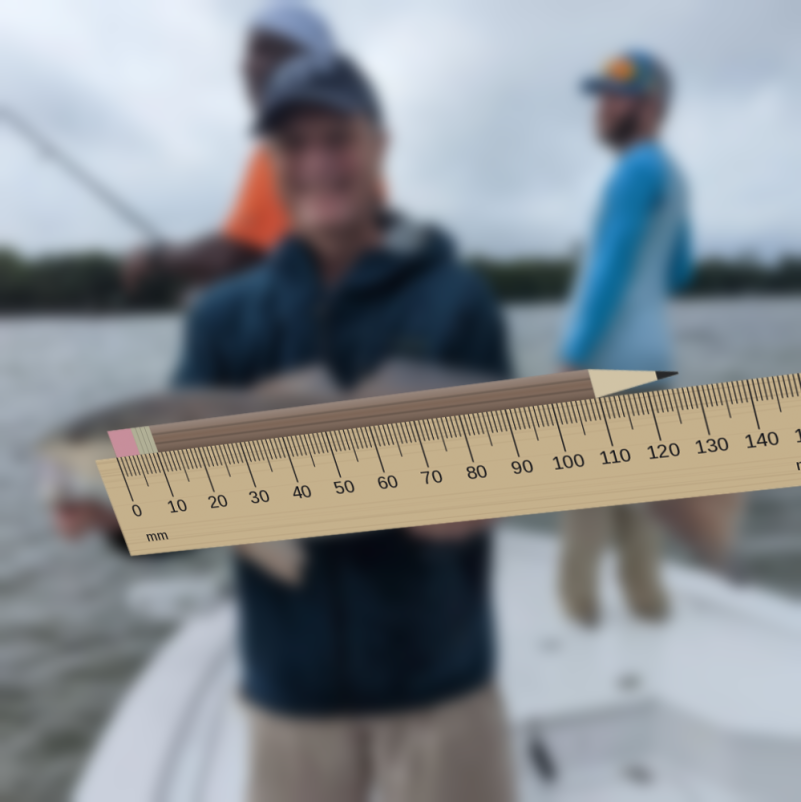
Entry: 127 mm
